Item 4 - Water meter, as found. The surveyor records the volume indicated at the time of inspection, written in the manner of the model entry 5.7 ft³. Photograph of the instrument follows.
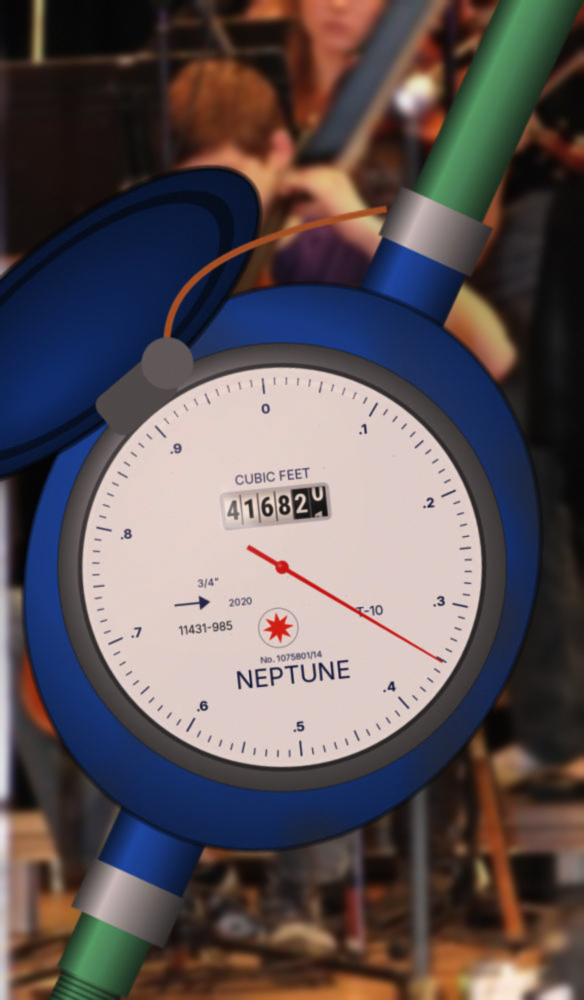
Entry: 416820.35 ft³
